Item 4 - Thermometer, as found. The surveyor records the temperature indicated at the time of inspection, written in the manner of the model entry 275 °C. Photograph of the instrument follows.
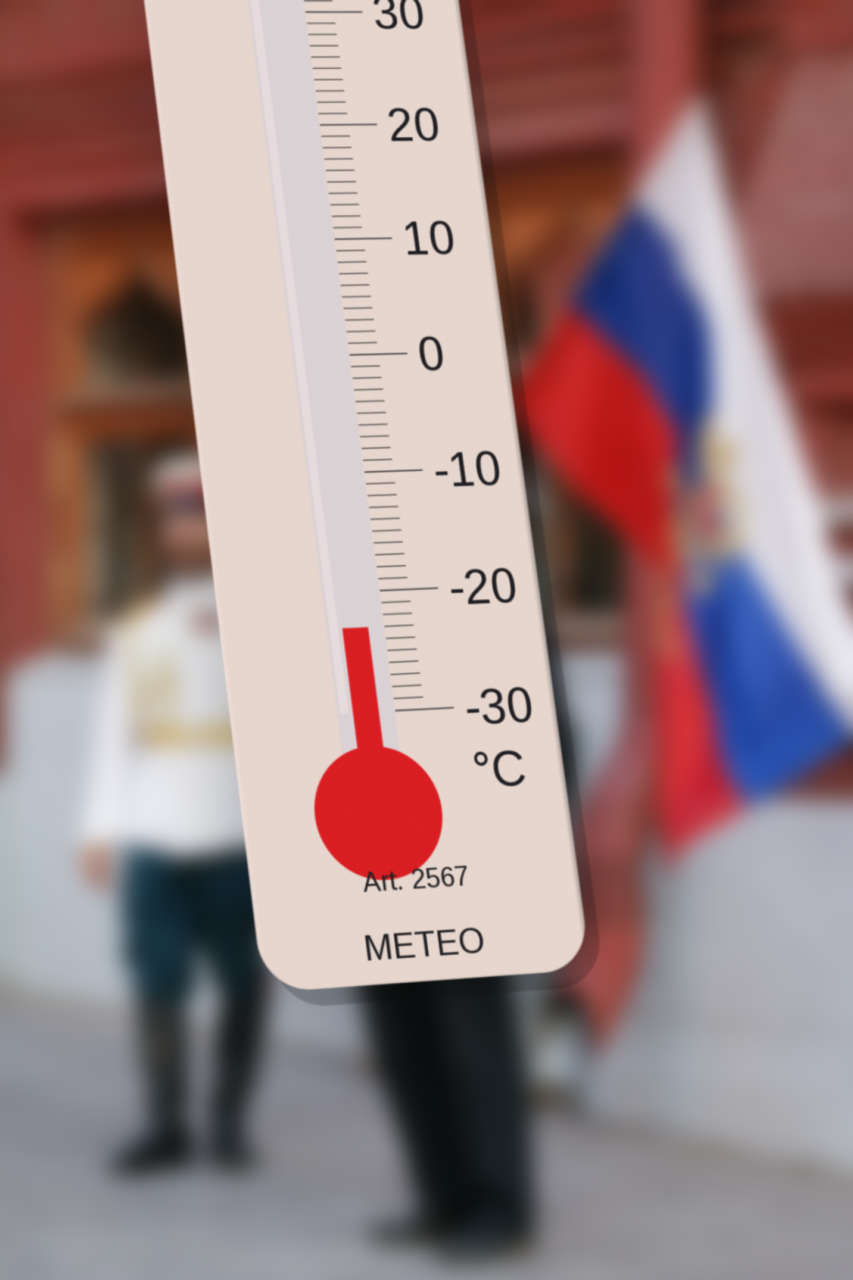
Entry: -23 °C
